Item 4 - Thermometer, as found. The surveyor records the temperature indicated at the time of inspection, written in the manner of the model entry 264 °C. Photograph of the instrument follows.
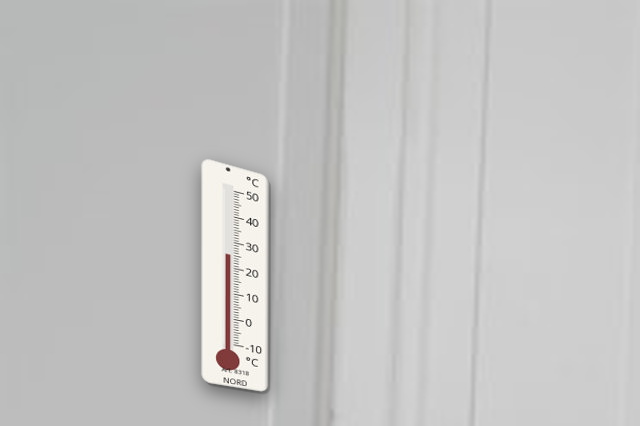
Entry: 25 °C
